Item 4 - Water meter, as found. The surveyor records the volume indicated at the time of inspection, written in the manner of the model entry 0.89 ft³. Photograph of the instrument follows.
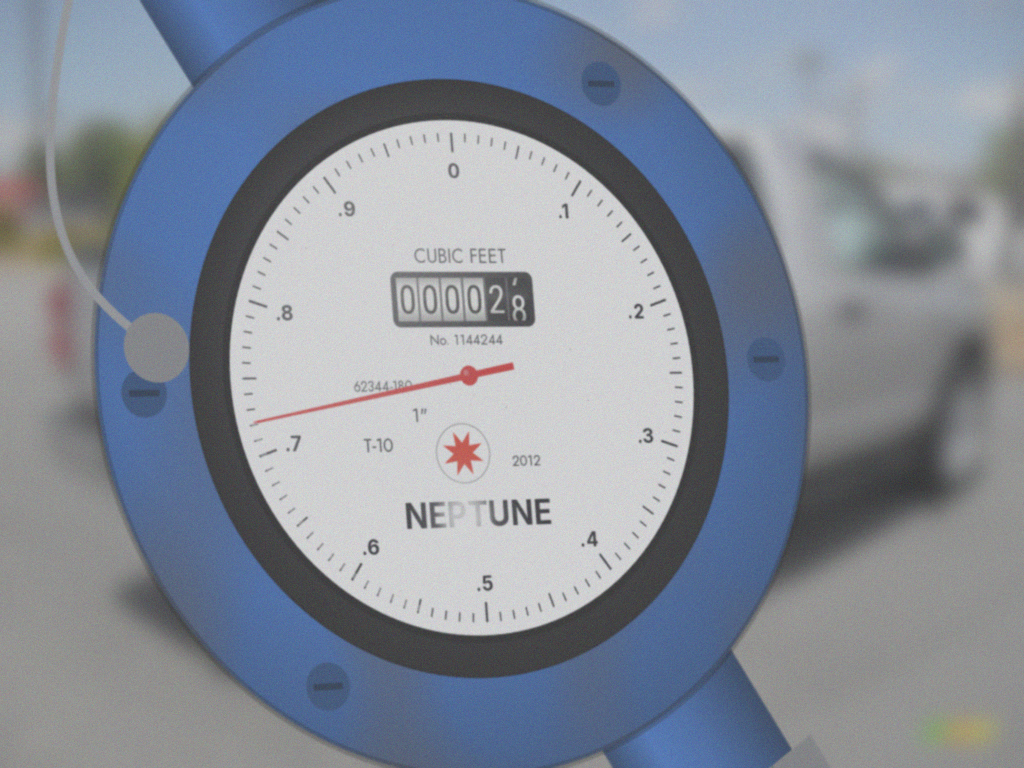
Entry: 27.72 ft³
